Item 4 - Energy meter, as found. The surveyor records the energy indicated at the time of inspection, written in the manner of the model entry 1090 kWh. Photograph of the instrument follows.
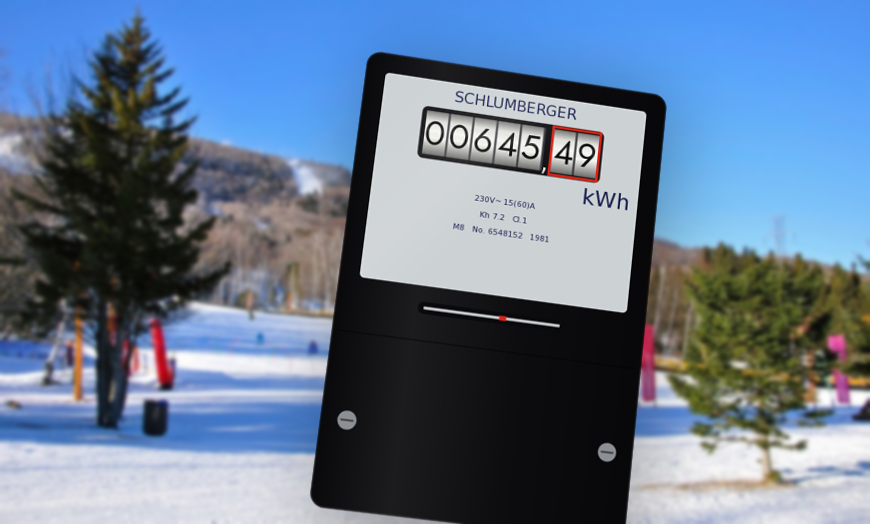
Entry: 645.49 kWh
